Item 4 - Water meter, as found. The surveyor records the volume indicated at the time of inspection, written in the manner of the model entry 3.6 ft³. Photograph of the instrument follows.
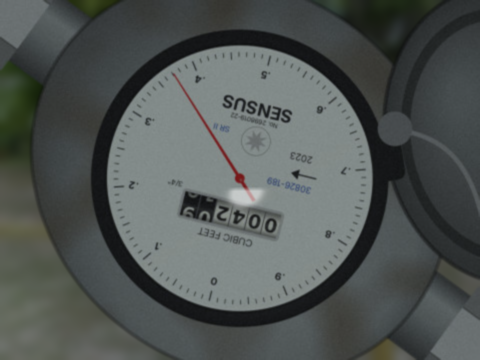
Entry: 4209.37 ft³
